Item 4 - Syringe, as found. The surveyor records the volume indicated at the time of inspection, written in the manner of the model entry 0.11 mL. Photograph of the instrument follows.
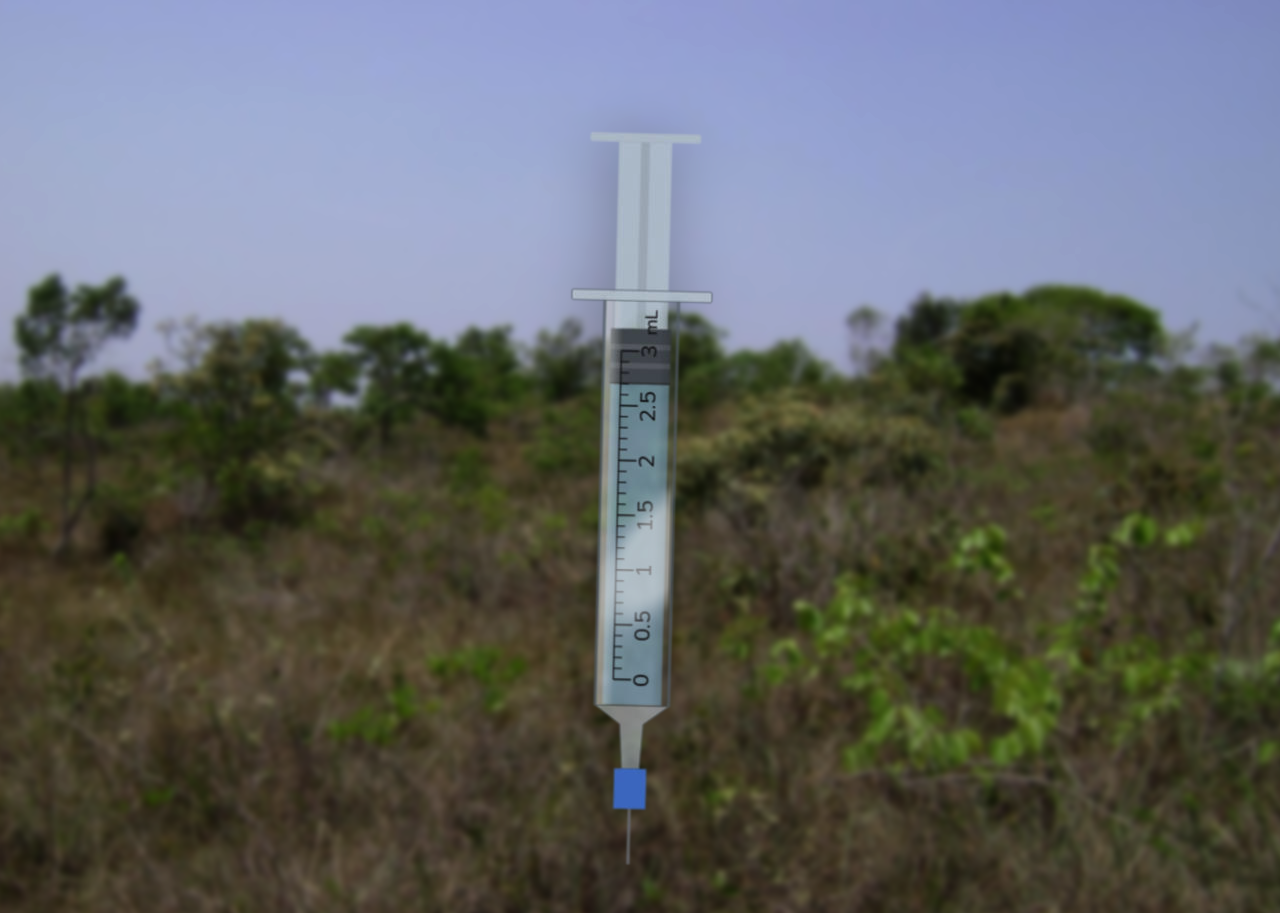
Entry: 2.7 mL
